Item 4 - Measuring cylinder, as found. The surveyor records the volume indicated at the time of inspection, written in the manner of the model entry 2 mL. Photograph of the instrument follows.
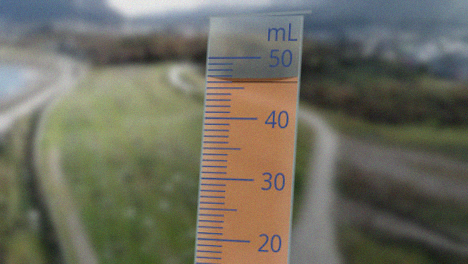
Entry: 46 mL
